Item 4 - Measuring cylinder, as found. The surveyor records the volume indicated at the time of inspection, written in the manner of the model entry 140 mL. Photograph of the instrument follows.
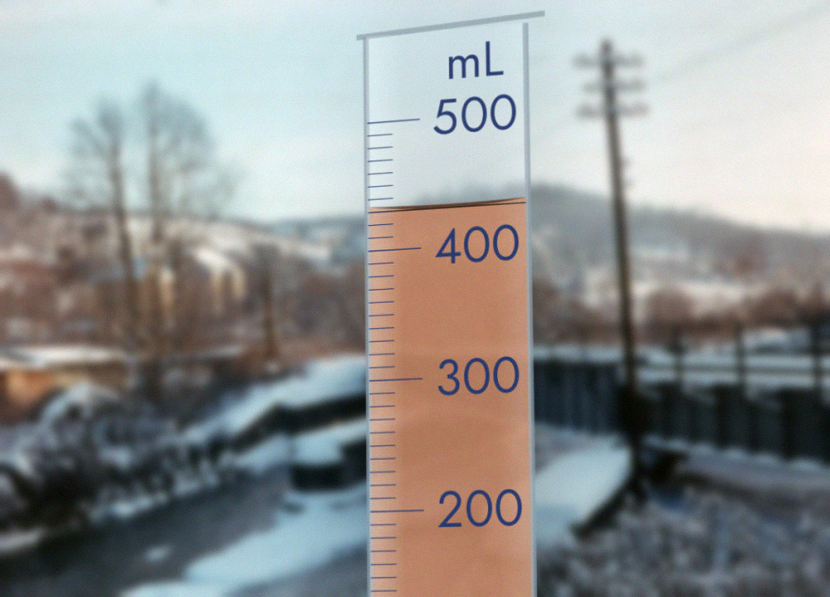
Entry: 430 mL
